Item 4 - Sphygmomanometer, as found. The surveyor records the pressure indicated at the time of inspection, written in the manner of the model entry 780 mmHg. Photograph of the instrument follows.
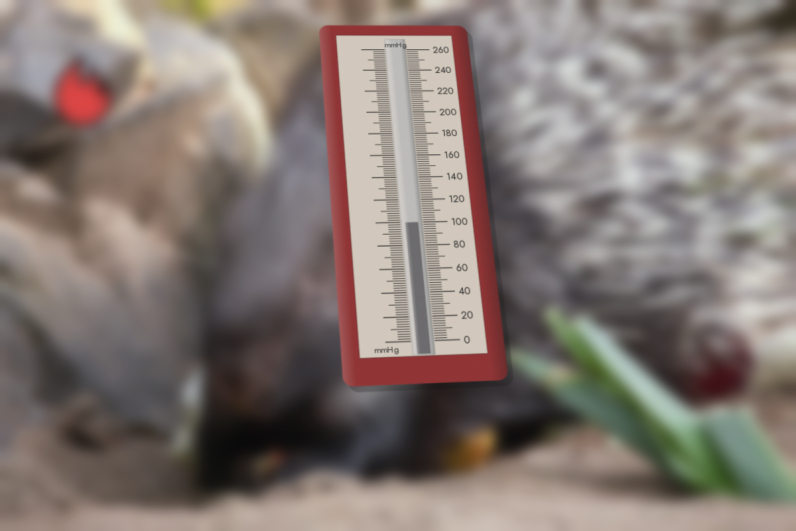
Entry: 100 mmHg
